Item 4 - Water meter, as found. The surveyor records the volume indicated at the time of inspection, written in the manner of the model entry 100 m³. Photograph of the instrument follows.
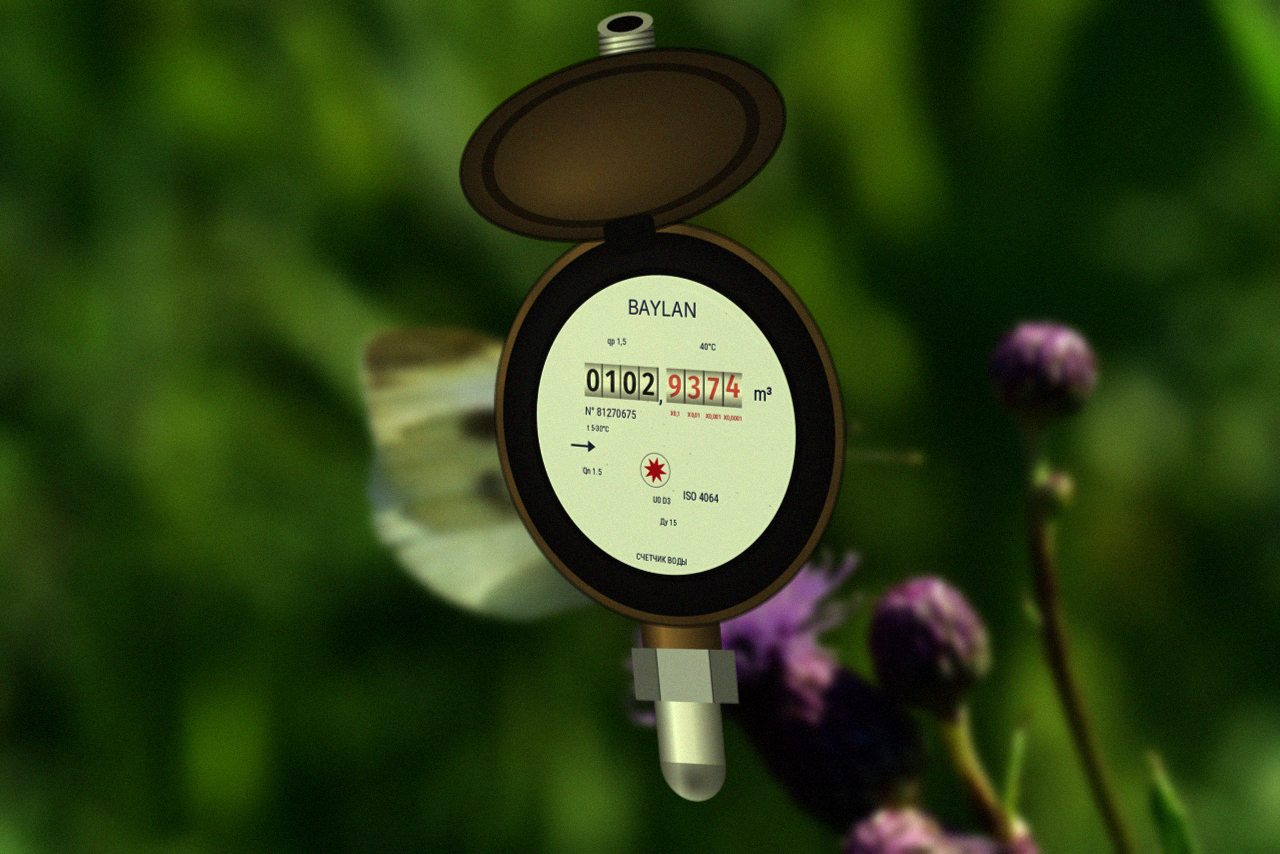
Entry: 102.9374 m³
